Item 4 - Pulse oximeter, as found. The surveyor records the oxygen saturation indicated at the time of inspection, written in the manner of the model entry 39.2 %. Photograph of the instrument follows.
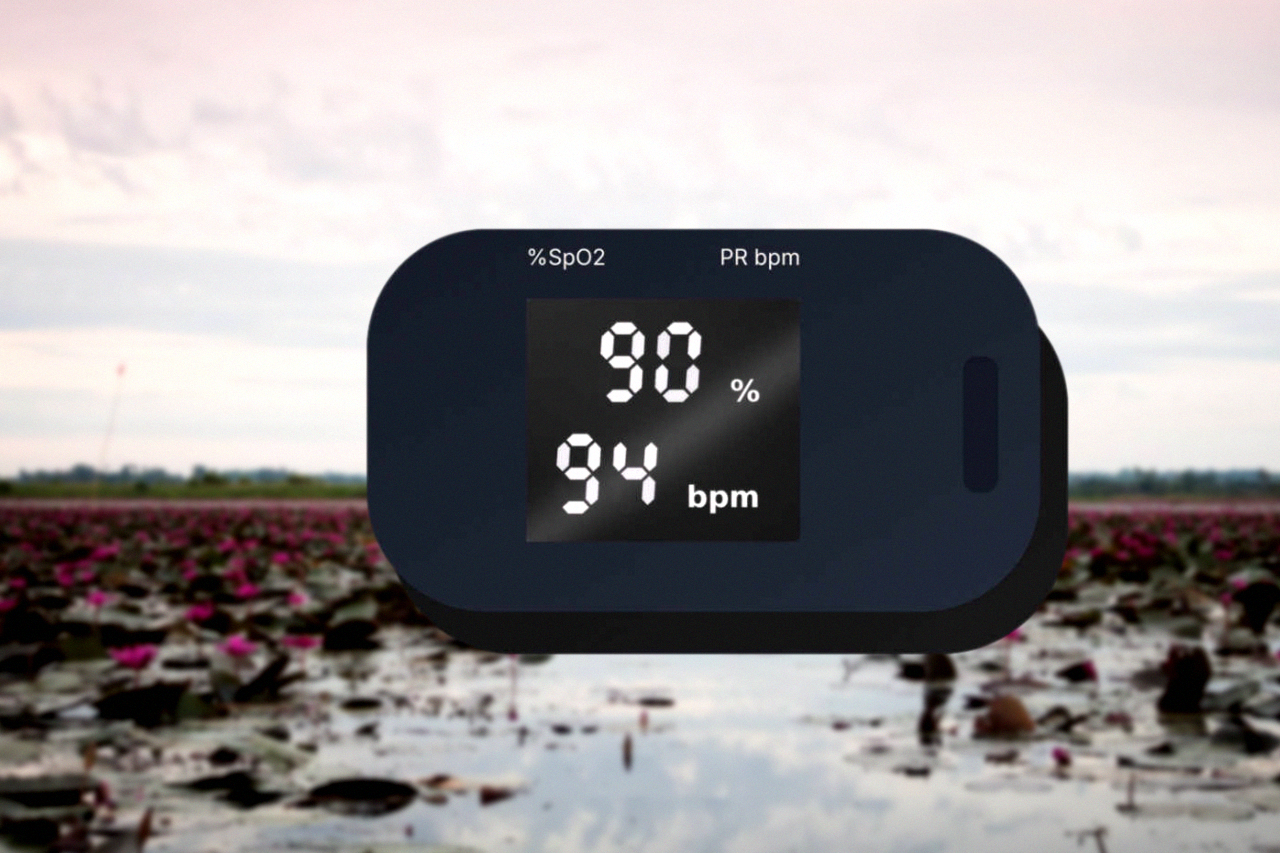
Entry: 90 %
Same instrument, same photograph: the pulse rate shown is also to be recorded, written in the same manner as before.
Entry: 94 bpm
